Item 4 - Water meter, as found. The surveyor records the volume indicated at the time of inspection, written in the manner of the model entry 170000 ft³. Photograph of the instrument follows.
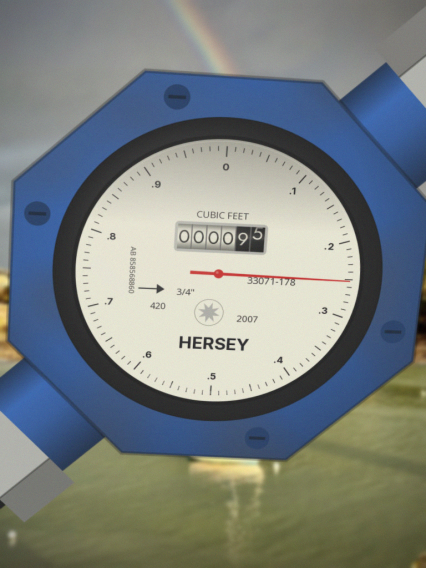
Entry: 95.25 ft³
